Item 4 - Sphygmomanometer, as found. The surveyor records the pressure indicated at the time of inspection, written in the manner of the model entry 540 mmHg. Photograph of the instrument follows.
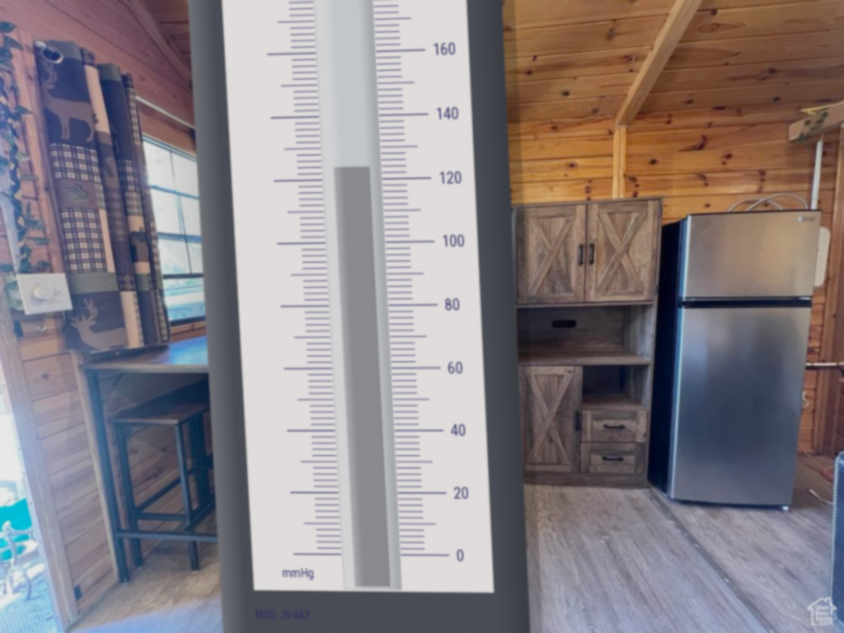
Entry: 124 mmHg
